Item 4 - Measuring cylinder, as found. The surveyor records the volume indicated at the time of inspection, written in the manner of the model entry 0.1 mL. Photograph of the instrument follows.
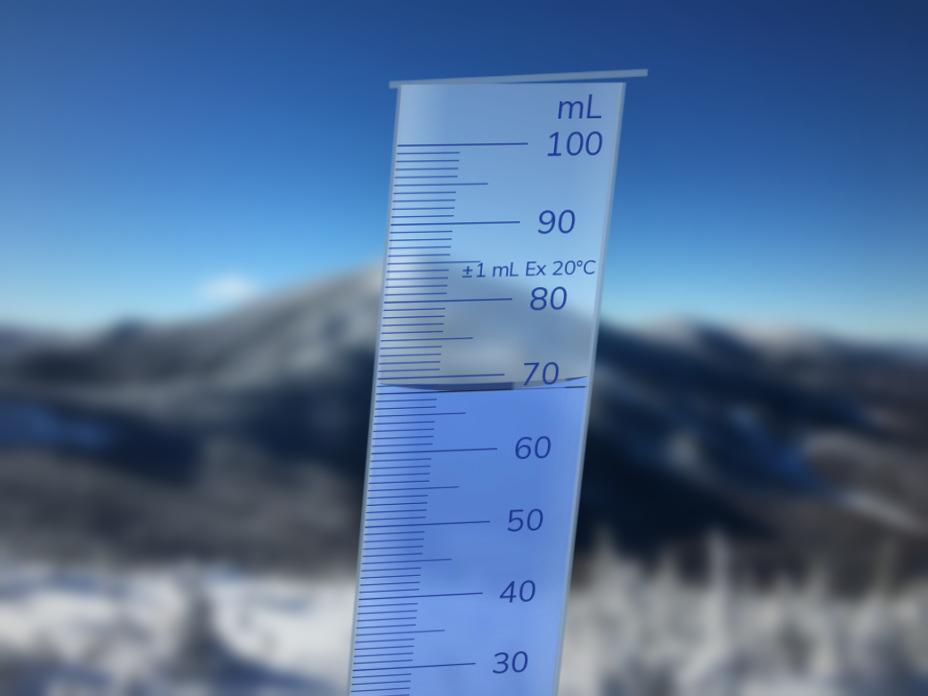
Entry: 68 mL
